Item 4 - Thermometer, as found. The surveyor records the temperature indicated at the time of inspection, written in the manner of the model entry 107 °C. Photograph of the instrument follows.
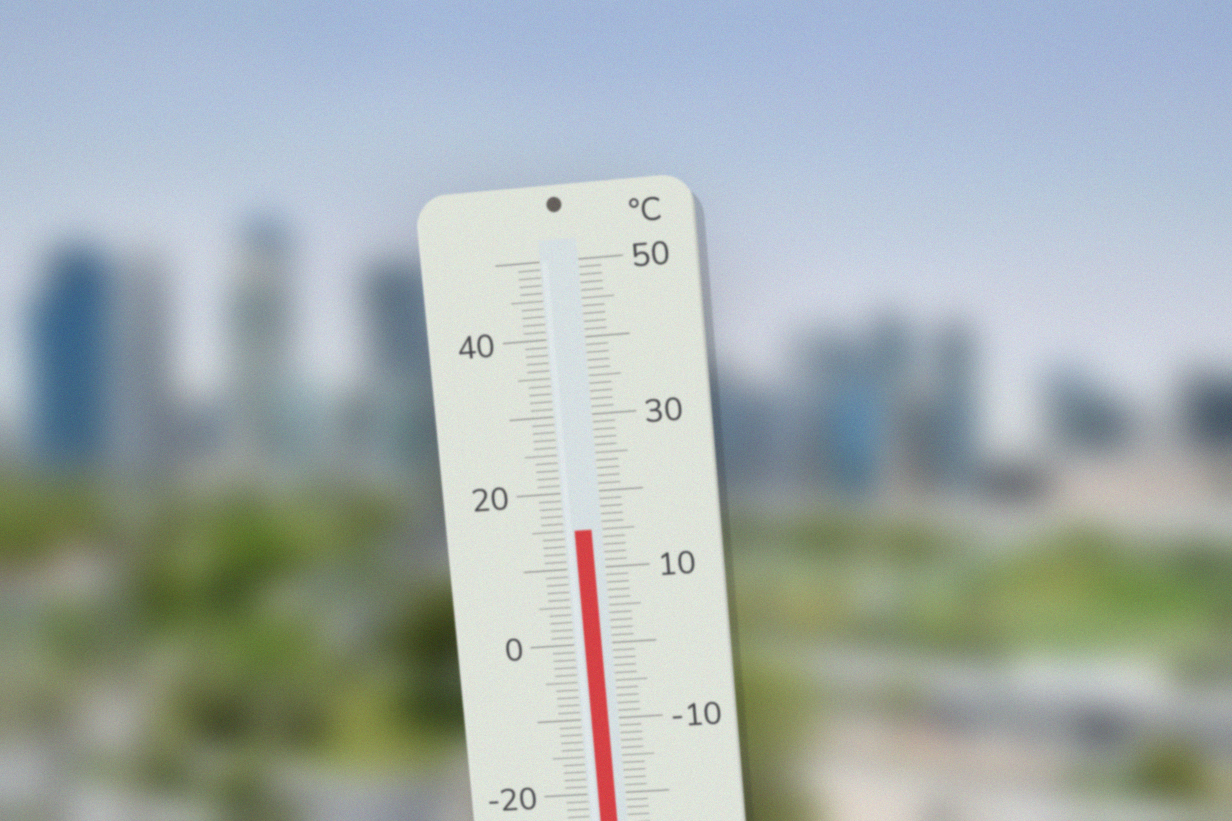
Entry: 15 °C
